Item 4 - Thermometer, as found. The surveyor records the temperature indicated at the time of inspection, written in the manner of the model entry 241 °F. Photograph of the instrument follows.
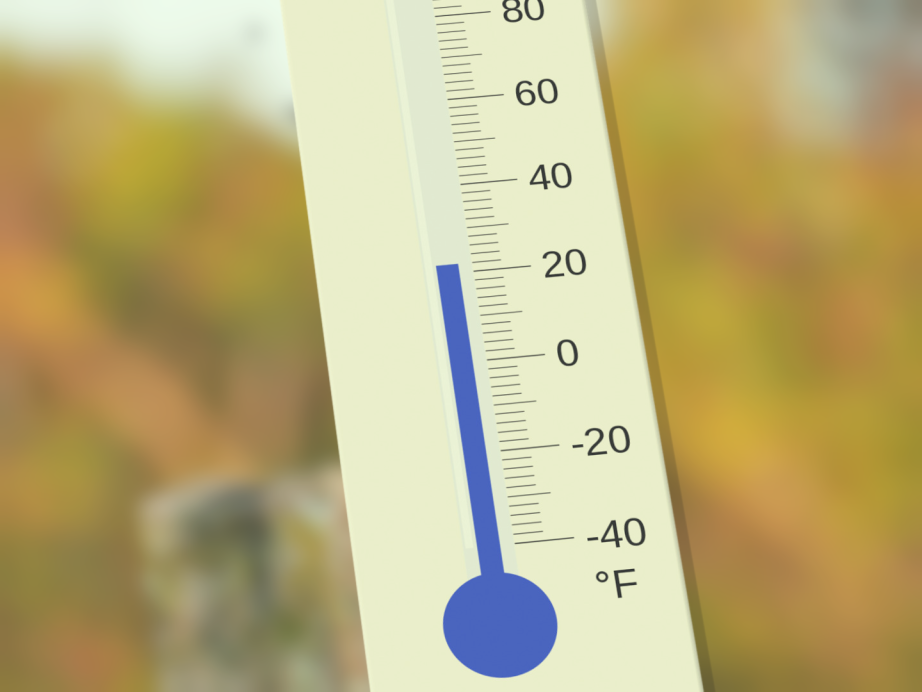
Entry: 22 °F
